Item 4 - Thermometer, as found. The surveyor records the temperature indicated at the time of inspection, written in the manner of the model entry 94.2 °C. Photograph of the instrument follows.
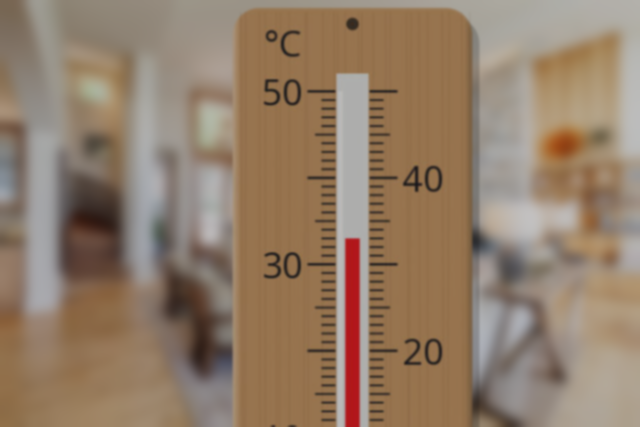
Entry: 33 °C
